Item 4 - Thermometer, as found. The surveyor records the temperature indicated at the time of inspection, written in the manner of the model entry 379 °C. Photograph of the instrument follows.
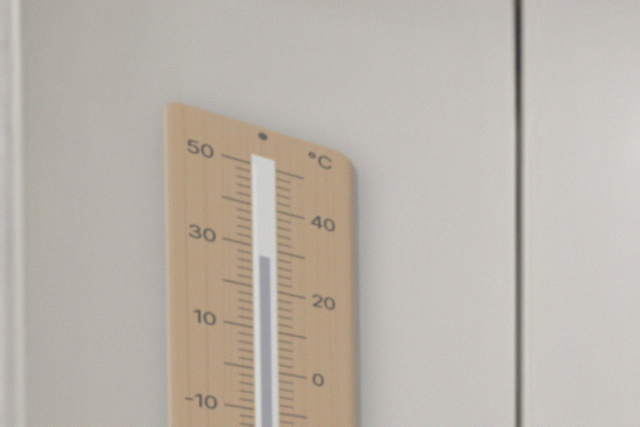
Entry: 28 °C
